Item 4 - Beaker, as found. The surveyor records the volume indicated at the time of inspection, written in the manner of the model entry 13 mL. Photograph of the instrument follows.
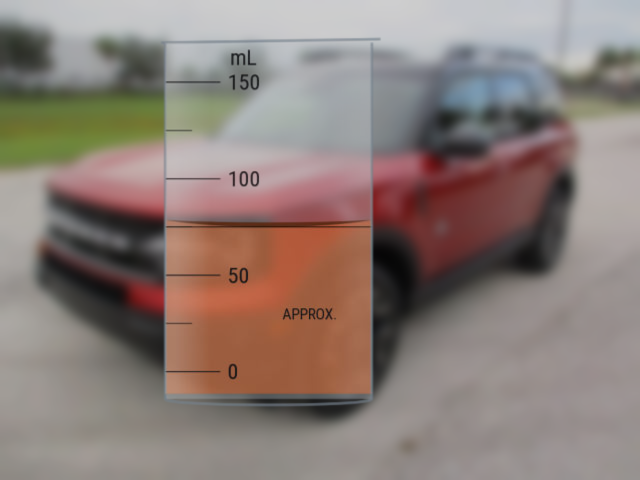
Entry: 75 mL
